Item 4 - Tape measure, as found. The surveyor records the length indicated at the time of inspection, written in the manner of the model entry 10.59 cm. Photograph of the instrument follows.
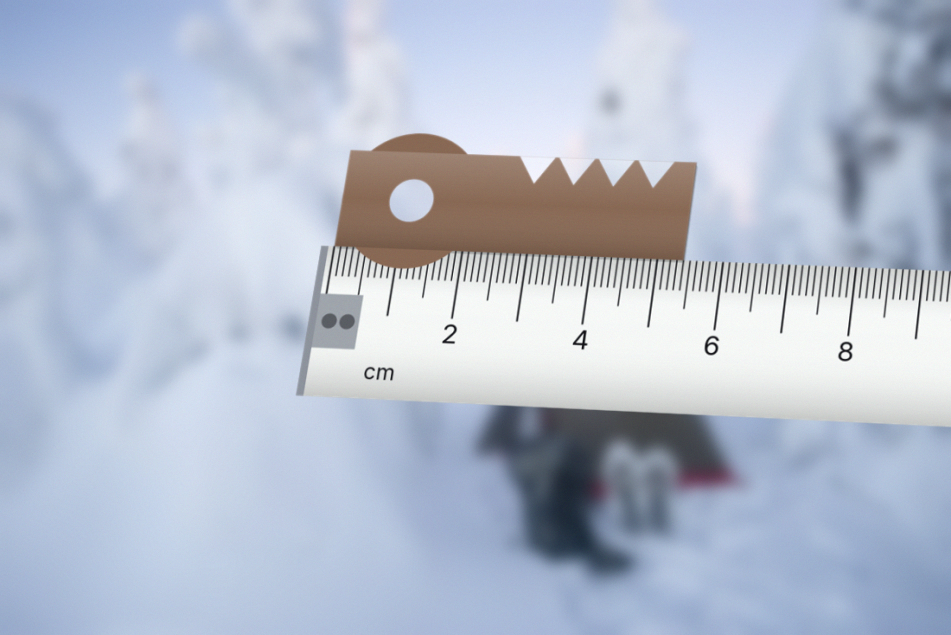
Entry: 5.4 cm
